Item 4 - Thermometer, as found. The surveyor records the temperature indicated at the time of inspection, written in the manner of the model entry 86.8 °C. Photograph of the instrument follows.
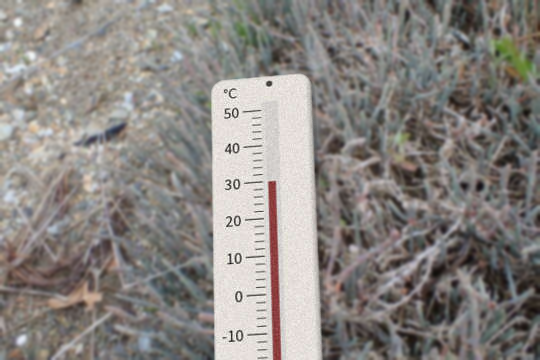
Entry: 30 °C
